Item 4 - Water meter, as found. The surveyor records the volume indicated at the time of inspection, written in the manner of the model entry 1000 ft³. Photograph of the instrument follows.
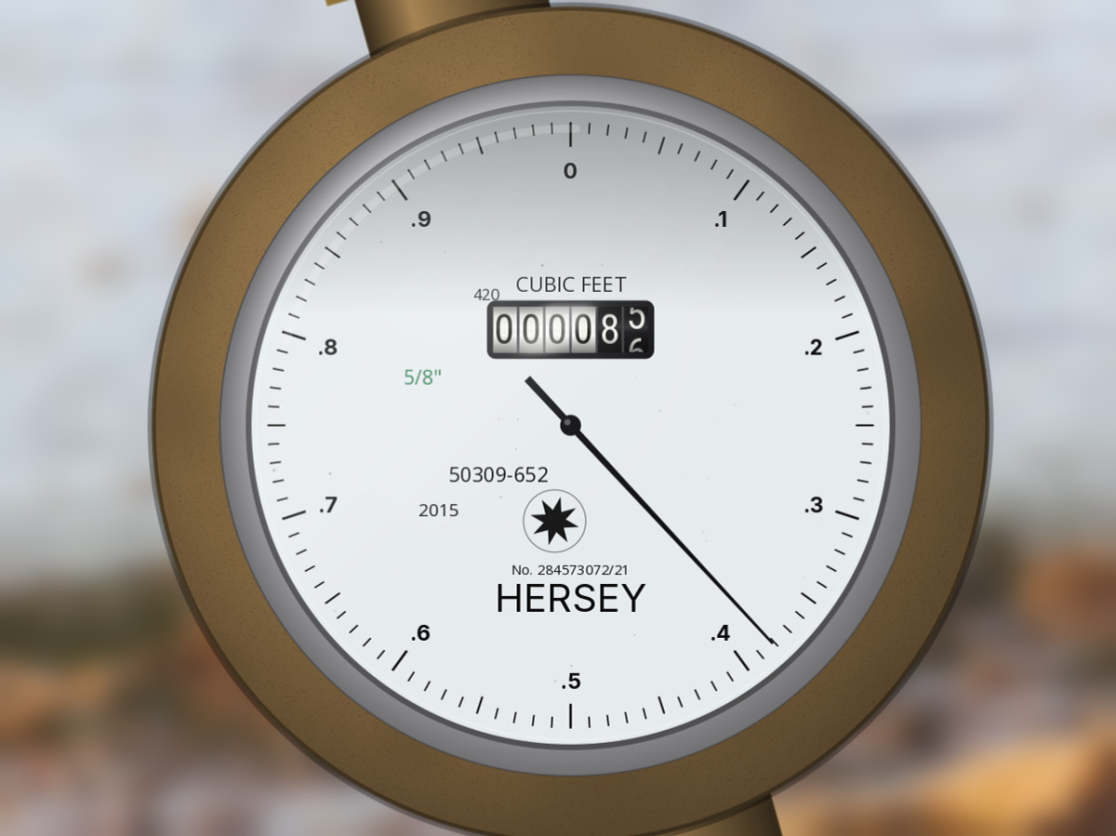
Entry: 85.38 ft³
